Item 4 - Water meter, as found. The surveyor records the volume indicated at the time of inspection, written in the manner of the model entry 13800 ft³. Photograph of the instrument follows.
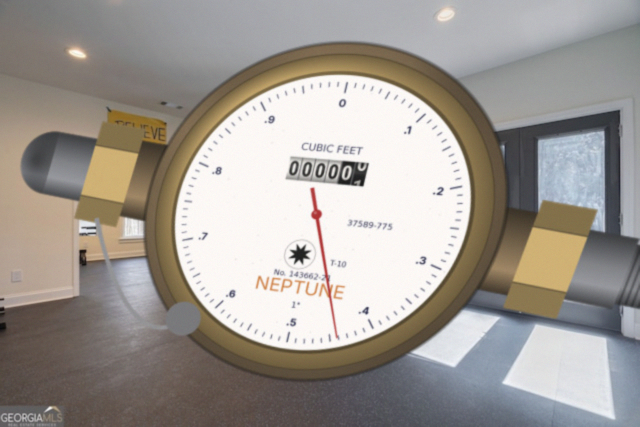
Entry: 0.44 ft³
